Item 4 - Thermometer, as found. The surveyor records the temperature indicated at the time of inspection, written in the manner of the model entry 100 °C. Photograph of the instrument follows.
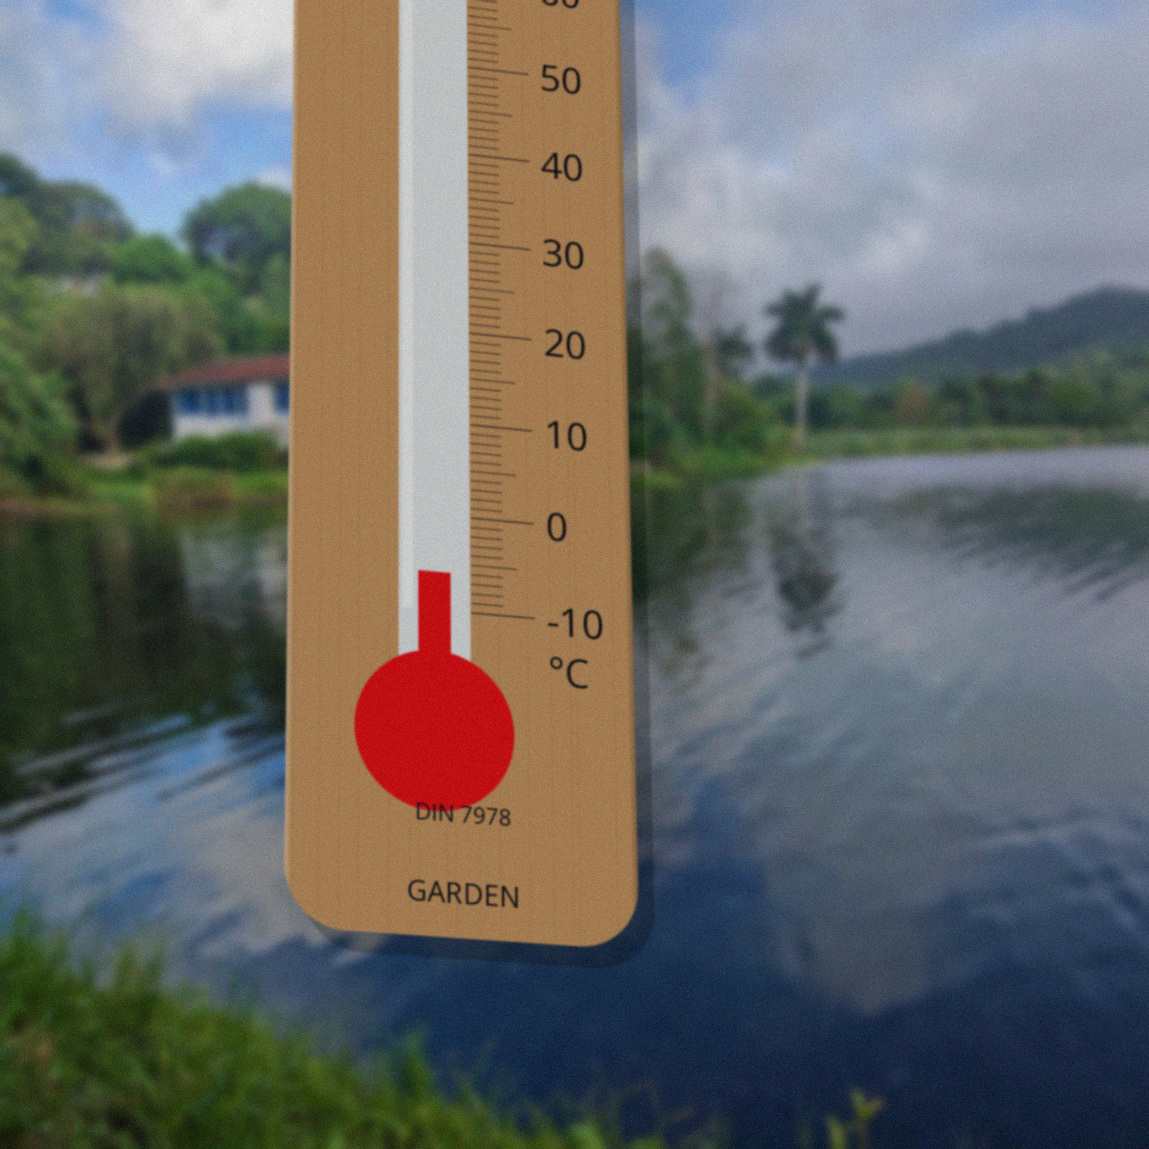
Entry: -6 °C
